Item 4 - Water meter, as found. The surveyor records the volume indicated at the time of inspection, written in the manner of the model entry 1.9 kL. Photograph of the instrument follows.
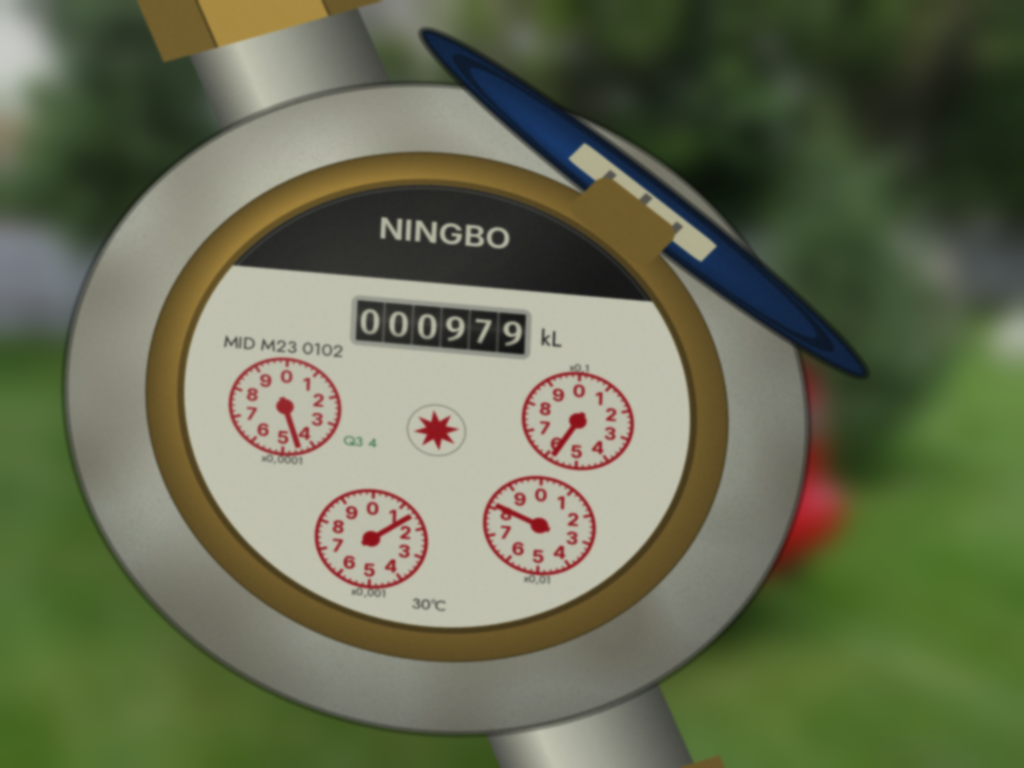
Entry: 979.5814 kL
